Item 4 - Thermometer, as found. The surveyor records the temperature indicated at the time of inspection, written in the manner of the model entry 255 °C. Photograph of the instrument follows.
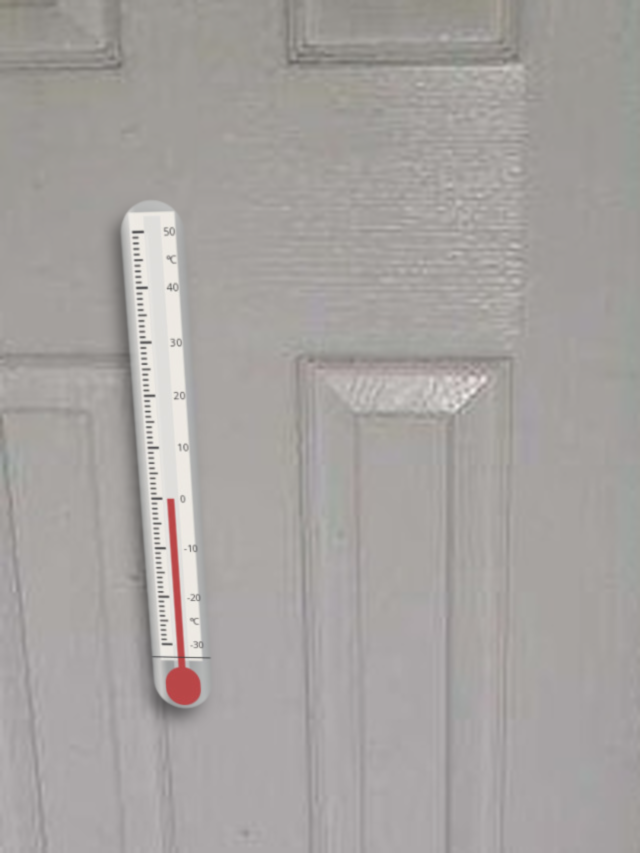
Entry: 0 °C
